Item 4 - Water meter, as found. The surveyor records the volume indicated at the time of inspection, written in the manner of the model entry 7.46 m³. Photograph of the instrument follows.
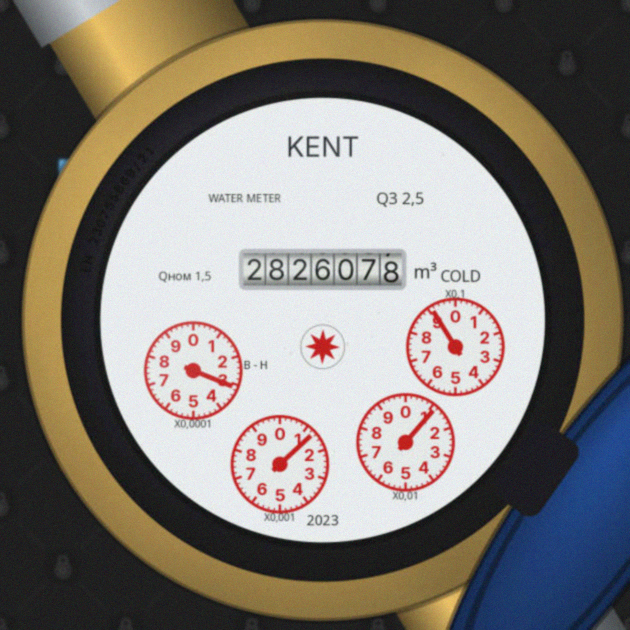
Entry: 2826077.9113 m³
